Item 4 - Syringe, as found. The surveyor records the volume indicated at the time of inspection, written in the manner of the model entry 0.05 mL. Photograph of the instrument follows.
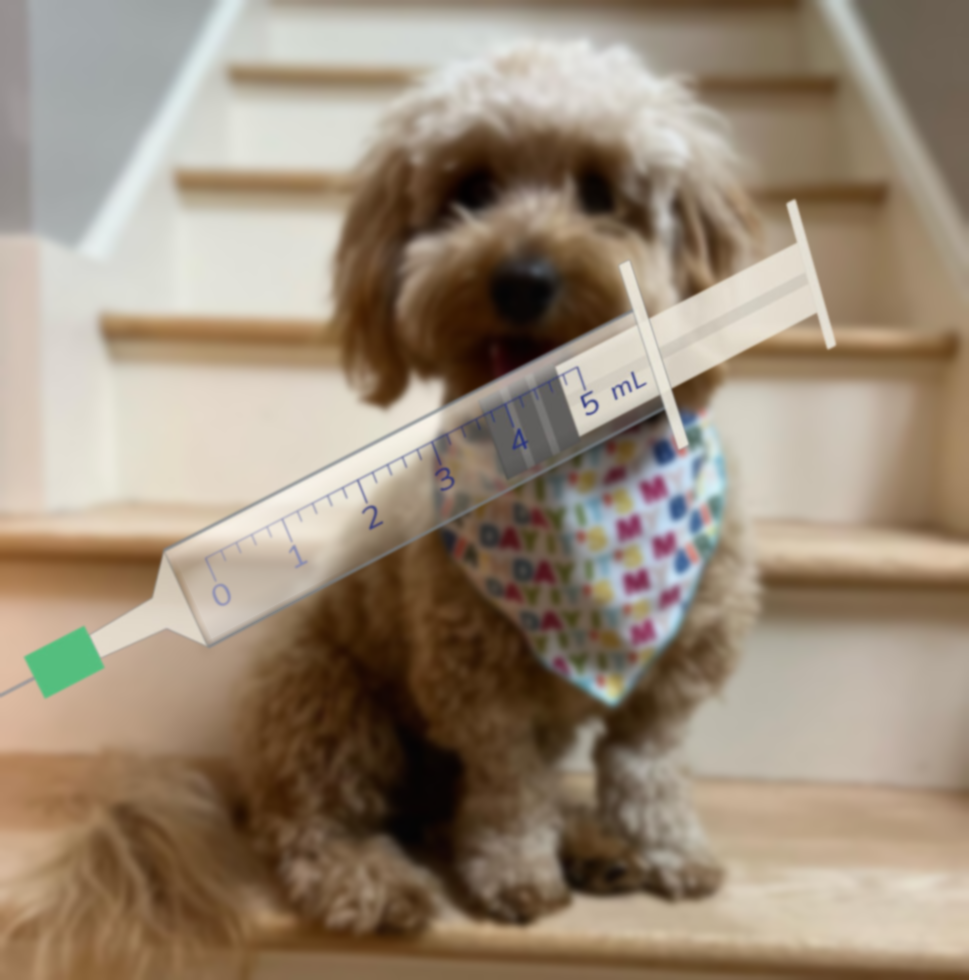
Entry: 3.7 mL
